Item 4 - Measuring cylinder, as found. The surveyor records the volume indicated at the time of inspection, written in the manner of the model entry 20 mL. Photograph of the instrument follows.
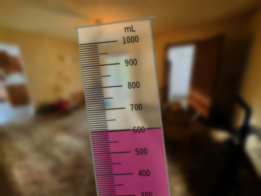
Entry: 600 mL
